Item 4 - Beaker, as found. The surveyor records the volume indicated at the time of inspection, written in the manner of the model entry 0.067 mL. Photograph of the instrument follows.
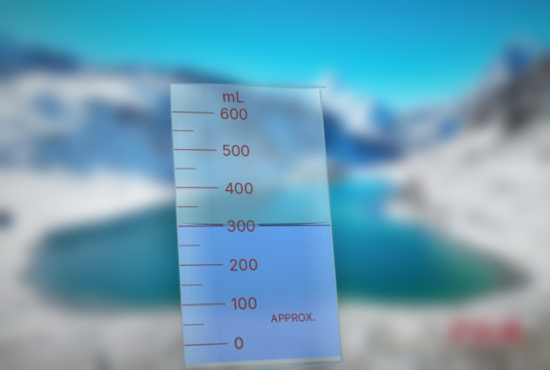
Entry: 300 mL
